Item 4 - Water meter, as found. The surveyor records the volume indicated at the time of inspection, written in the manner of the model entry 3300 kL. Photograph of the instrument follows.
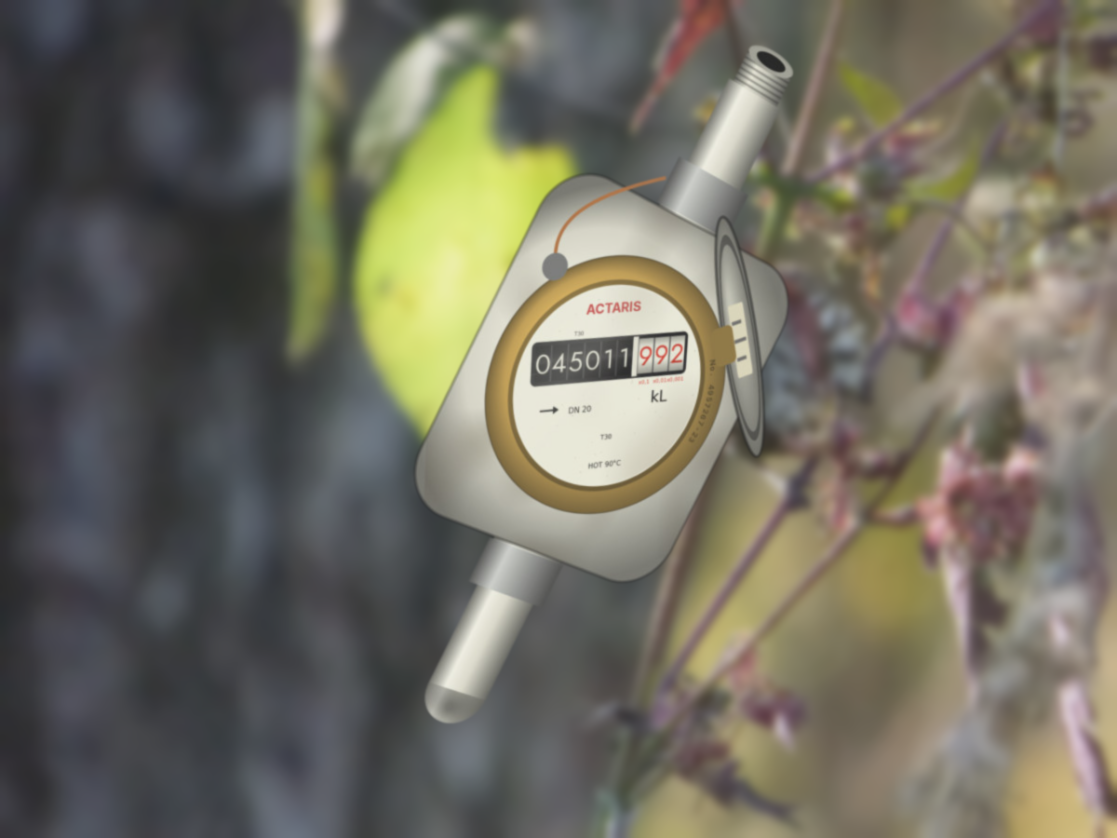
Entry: 45011.992 kL
